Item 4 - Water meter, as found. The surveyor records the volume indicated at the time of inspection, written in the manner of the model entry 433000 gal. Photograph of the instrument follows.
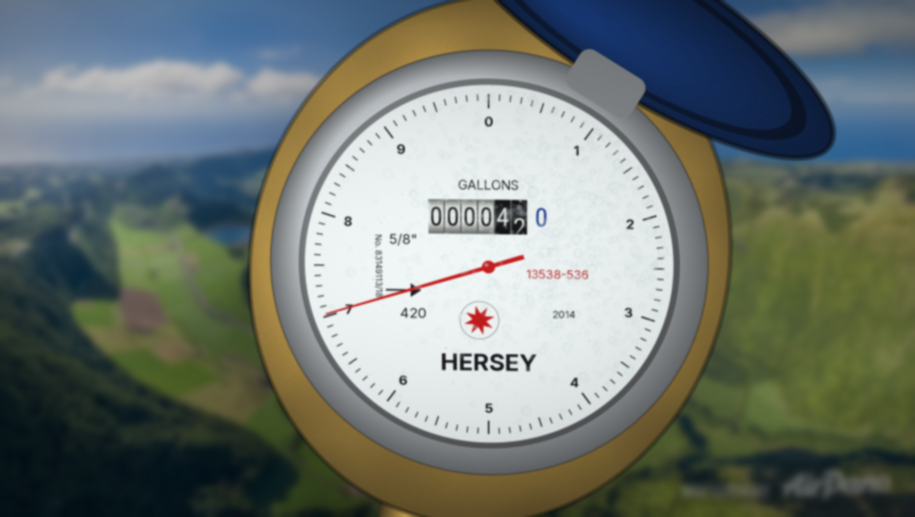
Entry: 417.0 gal
